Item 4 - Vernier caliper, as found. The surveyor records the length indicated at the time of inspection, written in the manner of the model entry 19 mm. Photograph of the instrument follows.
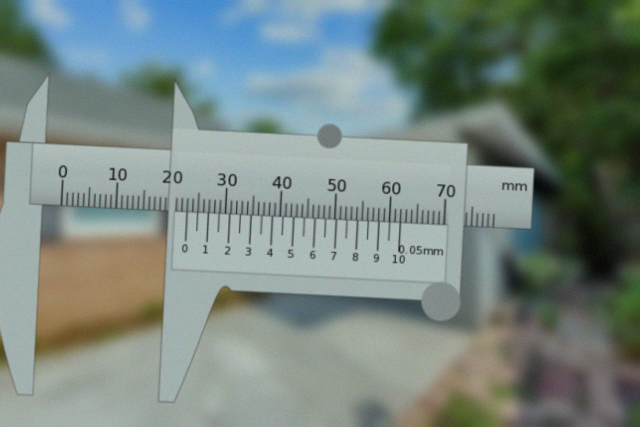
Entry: 23.0 mm
